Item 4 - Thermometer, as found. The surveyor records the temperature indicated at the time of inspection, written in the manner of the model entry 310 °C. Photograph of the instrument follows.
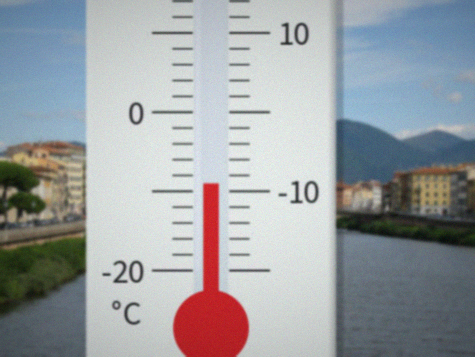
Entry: -9 °C
